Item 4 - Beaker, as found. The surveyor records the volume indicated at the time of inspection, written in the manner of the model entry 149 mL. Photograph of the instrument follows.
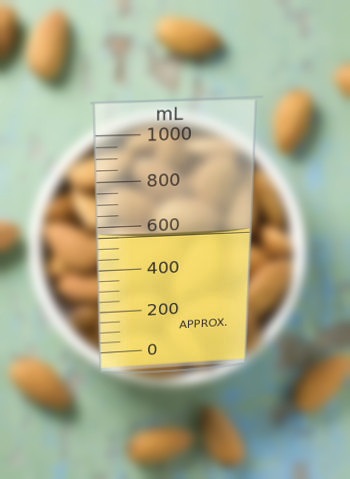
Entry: 550 mL
